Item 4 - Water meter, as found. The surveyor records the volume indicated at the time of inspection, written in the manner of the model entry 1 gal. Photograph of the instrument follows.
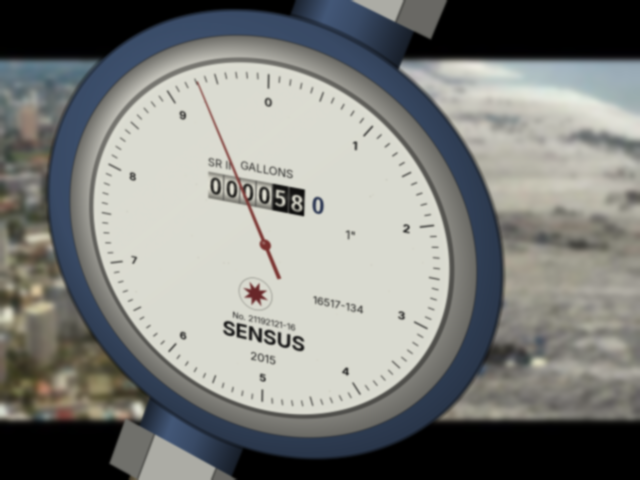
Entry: 579.3 gal
